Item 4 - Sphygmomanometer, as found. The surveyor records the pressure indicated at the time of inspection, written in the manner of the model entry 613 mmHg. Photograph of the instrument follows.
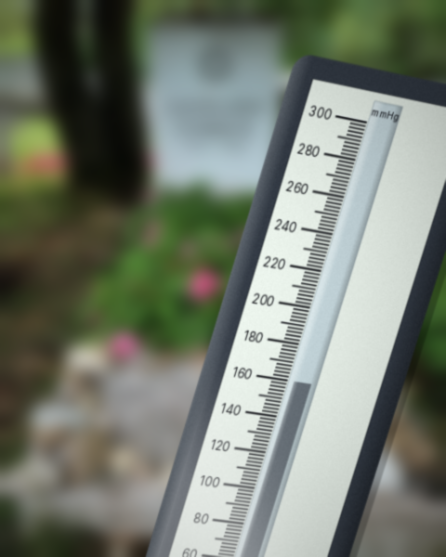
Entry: 160 mmHg
